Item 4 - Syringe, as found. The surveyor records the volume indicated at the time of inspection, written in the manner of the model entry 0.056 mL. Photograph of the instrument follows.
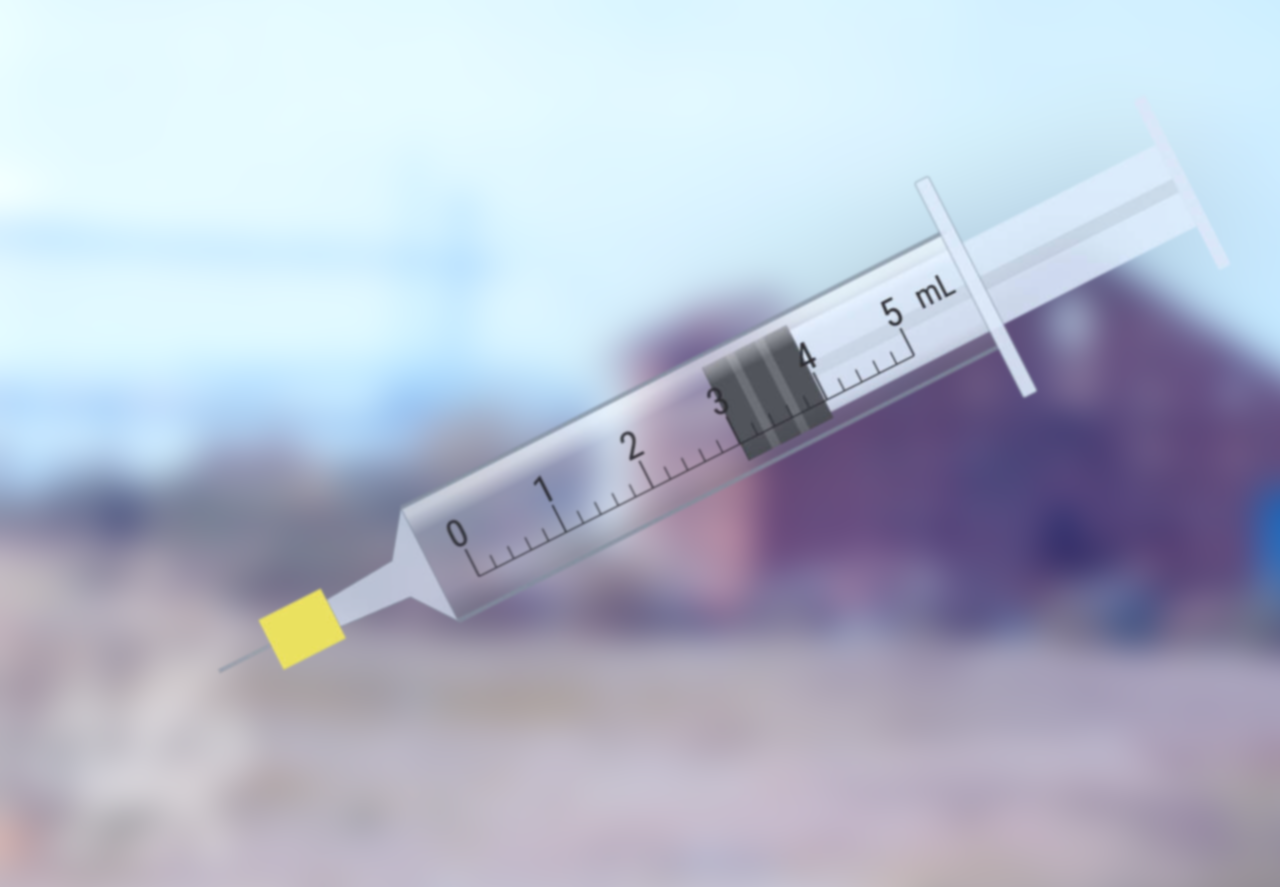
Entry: 3 mL
